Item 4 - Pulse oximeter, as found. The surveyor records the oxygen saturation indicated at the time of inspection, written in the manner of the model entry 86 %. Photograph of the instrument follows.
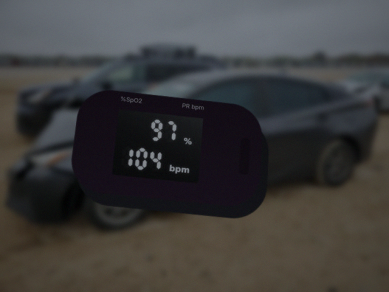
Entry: 97 %
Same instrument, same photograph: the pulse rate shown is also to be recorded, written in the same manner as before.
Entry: 104 bpm
